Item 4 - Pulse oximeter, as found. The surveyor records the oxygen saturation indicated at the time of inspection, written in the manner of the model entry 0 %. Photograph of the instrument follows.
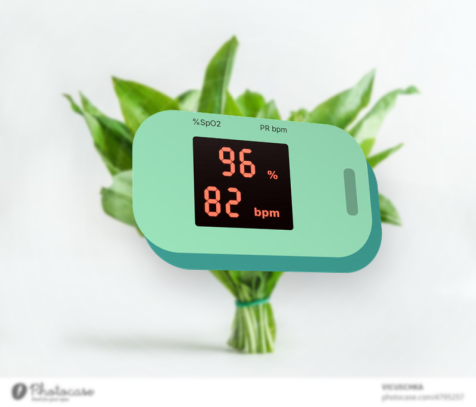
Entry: 96 %
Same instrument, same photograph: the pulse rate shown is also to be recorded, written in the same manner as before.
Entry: 82 bpm
